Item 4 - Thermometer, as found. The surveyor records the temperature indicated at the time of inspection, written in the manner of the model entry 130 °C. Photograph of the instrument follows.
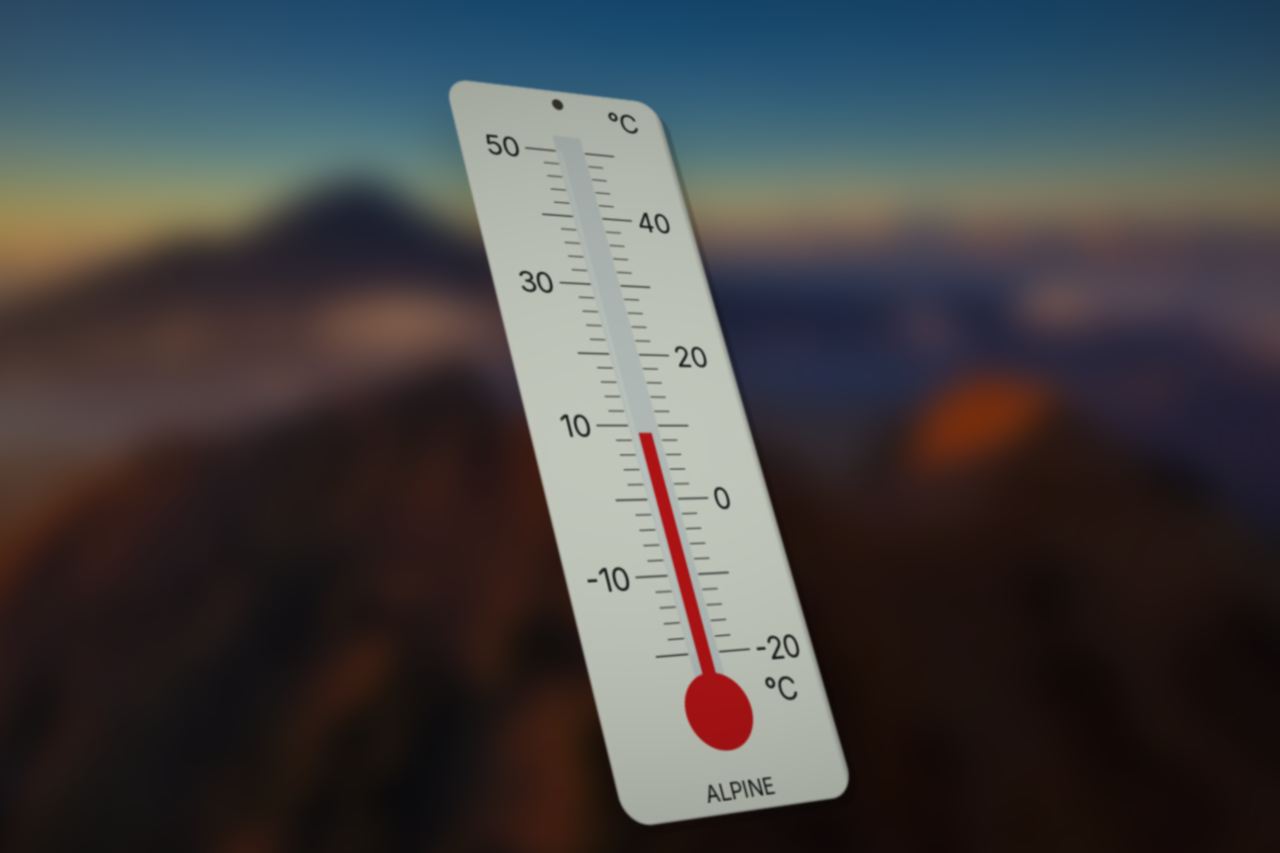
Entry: 9 °C
